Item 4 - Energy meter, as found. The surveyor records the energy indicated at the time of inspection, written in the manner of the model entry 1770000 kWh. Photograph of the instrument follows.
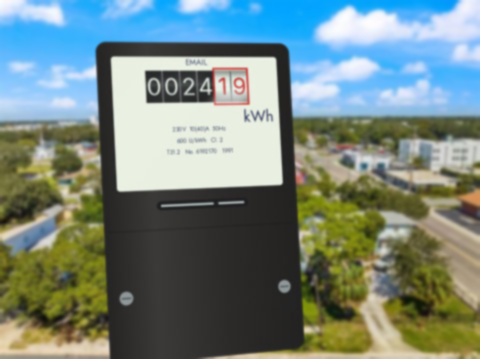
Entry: 24.19 kWh
